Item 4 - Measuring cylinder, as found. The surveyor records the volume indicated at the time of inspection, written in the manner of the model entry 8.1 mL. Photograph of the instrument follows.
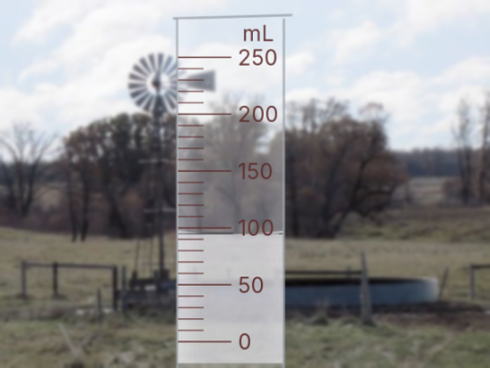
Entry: 95 mL
